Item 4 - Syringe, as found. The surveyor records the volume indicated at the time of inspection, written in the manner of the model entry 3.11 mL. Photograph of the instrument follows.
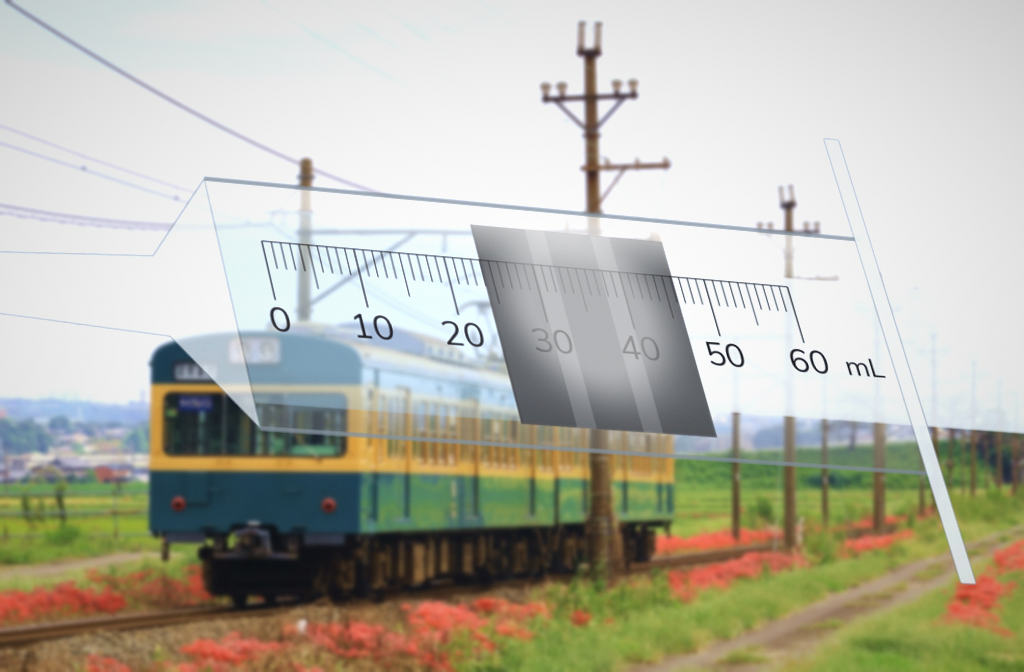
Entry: 24 mL
